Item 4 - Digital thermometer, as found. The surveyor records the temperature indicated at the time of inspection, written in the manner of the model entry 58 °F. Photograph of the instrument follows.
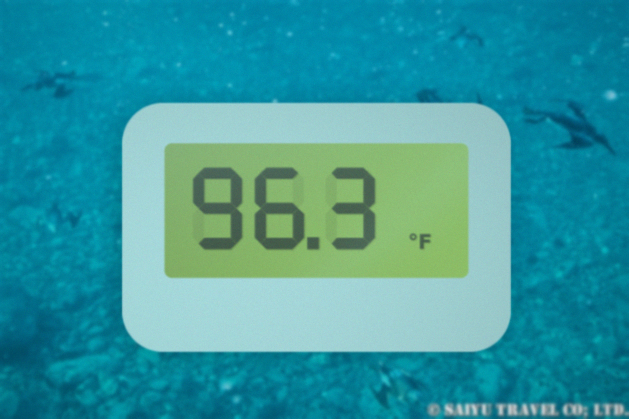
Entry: 96.3 °F
